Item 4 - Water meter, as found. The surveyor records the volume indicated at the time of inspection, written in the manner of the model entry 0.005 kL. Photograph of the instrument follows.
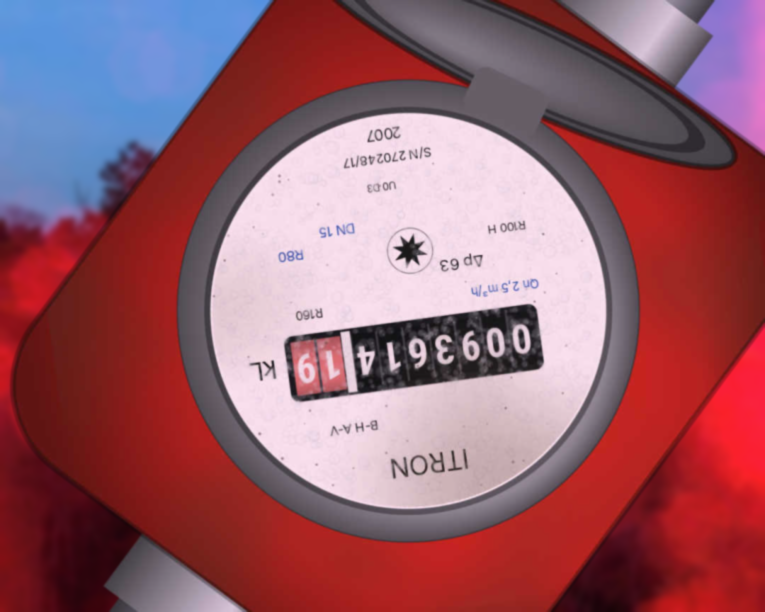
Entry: 93614.19 kL
